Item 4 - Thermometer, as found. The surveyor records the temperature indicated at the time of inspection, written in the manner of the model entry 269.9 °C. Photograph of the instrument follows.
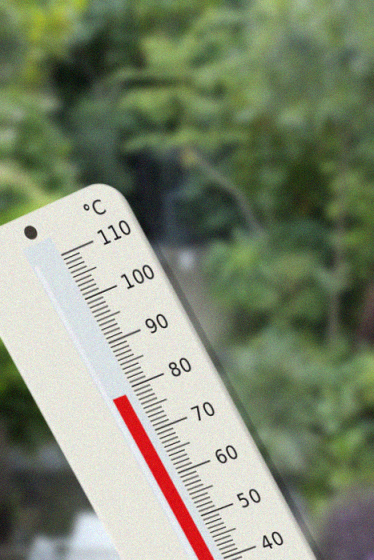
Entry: 79 °C
